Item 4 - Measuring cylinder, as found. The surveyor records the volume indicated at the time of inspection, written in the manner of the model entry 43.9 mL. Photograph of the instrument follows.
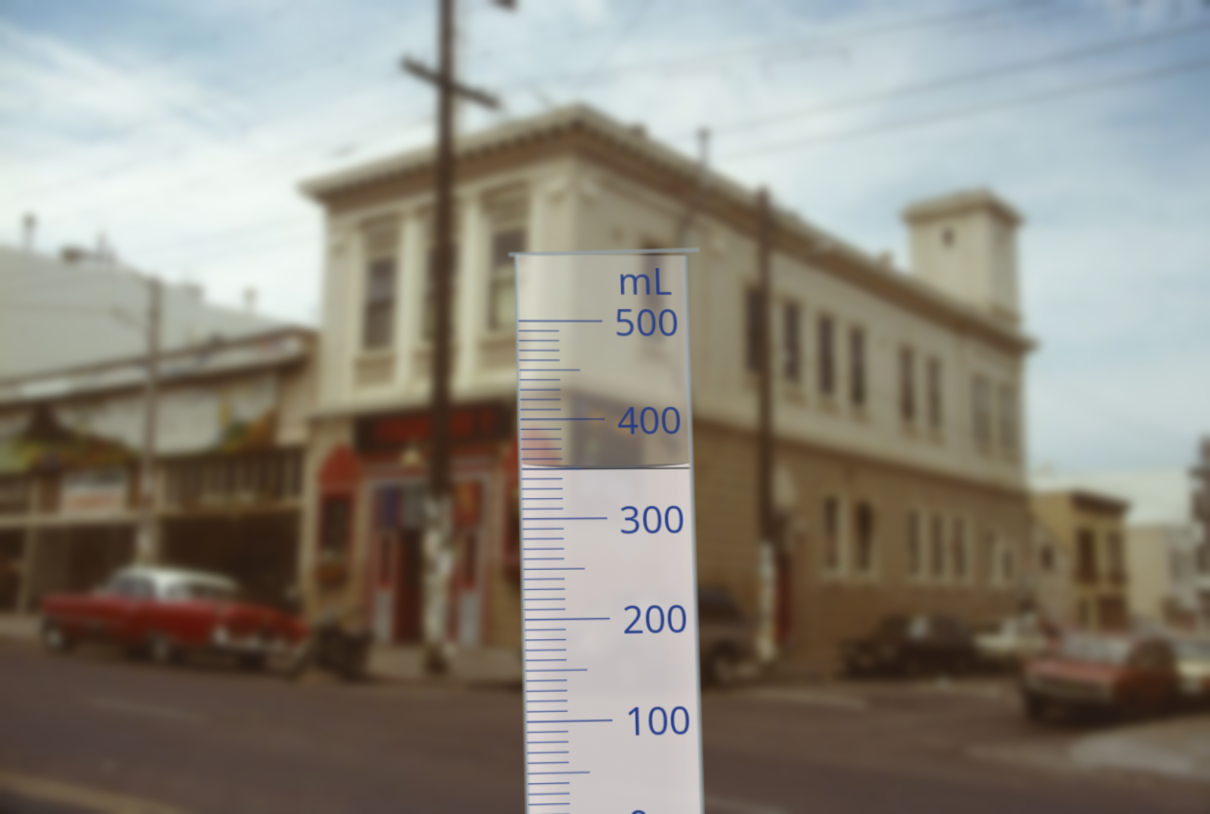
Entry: 350 mL
